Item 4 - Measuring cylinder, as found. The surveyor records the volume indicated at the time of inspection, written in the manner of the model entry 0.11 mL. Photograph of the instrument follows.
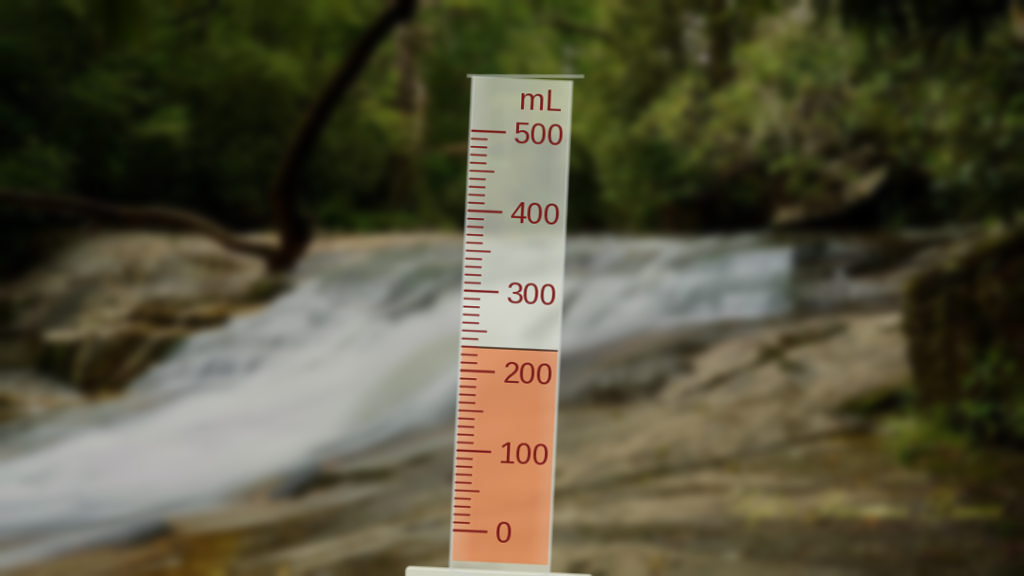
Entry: 230 mL
